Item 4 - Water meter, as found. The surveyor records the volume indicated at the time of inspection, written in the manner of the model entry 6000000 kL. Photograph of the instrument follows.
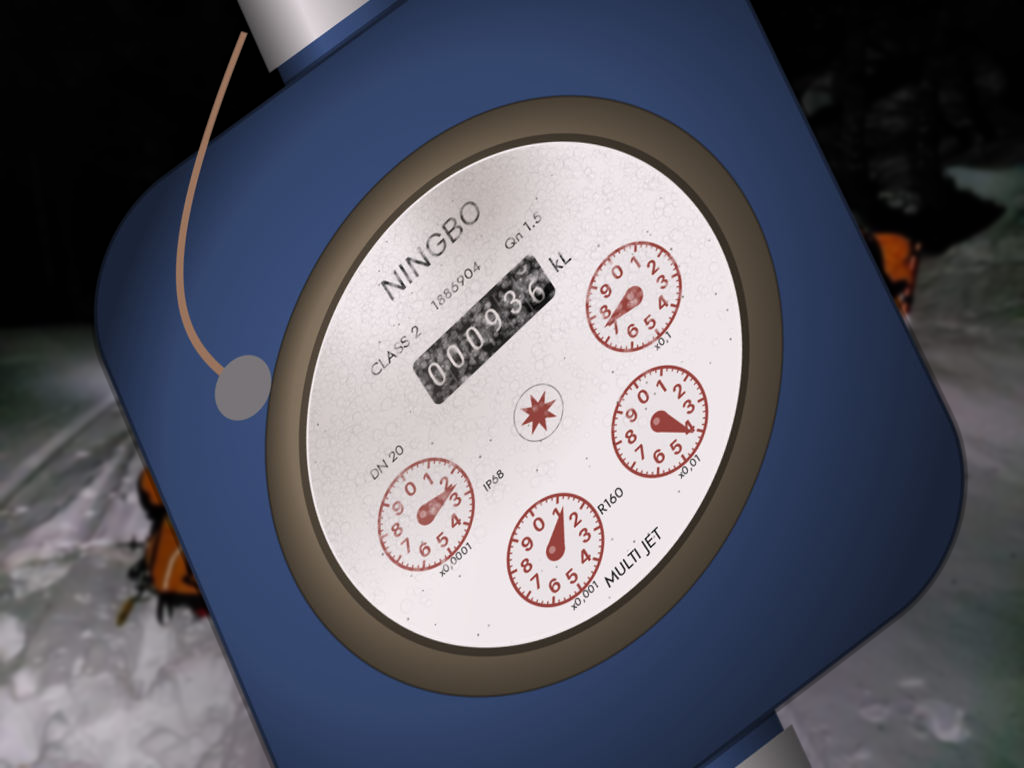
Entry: 935.7412 kL
